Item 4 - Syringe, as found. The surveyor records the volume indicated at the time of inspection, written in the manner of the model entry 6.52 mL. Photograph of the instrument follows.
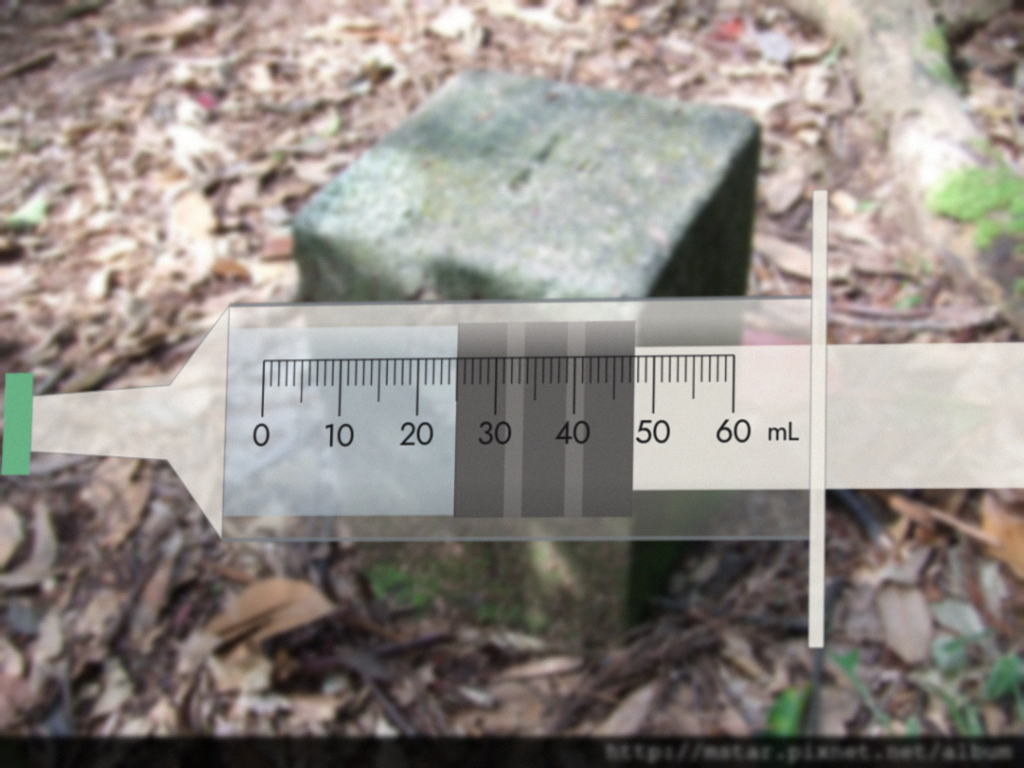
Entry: 25 mL
